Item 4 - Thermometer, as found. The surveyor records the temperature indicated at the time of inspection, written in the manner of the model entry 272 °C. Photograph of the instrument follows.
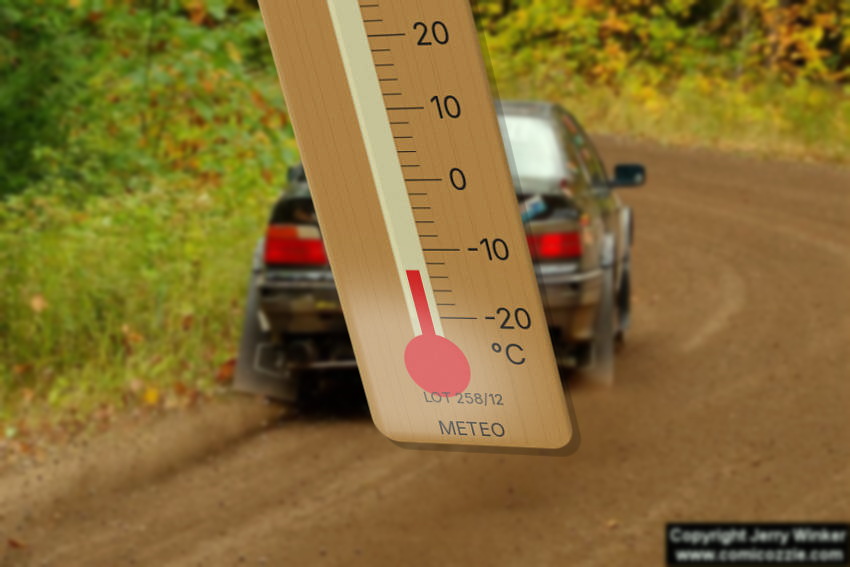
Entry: -13 °C
